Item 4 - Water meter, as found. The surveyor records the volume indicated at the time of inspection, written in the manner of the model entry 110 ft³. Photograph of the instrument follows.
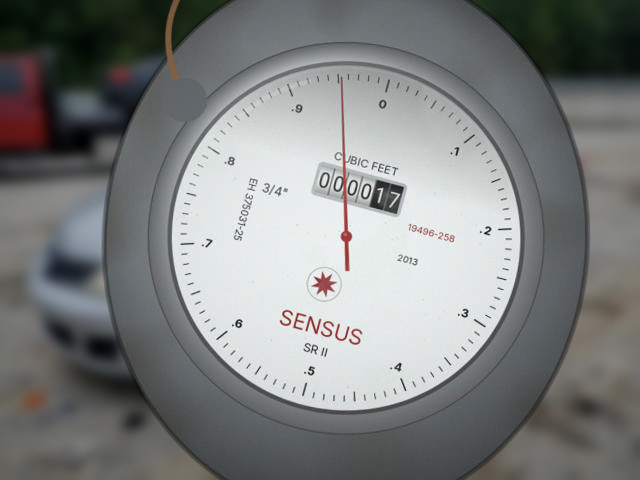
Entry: 16.95 ft³
